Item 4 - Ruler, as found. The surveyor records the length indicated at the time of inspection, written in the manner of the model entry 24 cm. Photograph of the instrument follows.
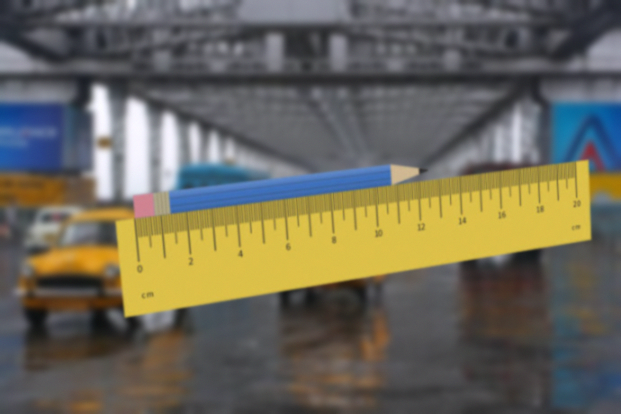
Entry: 12.5 cm
